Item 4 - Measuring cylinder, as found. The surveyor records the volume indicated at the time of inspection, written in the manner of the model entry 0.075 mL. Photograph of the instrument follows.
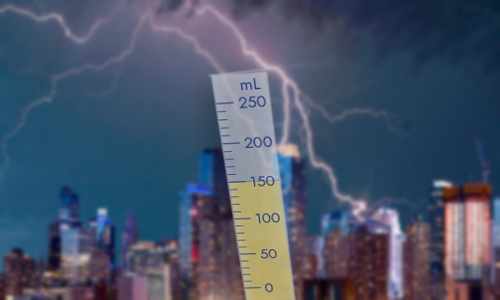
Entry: 150 mL
